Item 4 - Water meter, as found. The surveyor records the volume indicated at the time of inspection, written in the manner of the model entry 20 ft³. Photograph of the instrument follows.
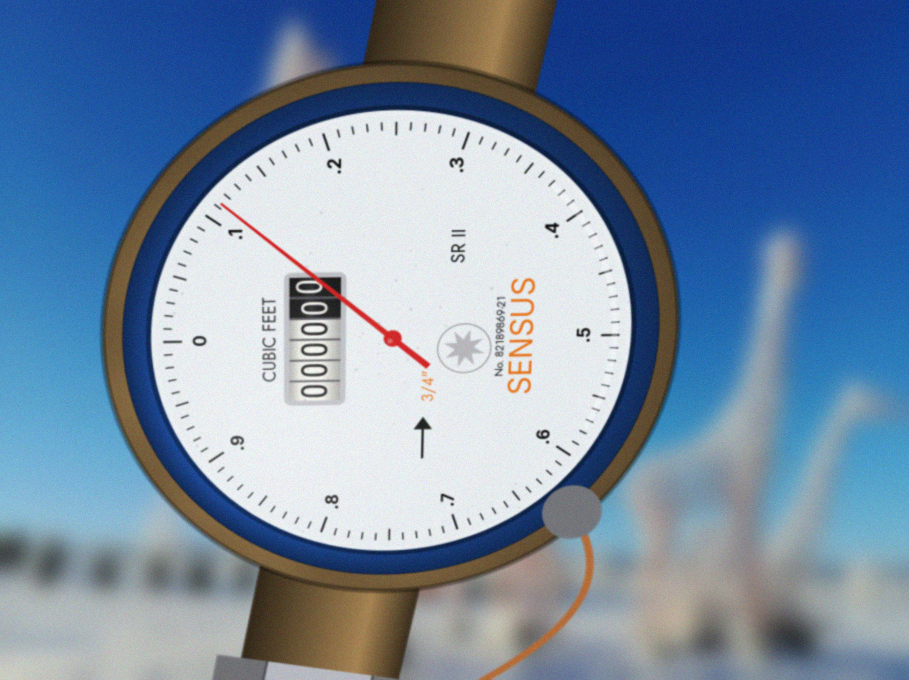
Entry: 0.11 ft³
